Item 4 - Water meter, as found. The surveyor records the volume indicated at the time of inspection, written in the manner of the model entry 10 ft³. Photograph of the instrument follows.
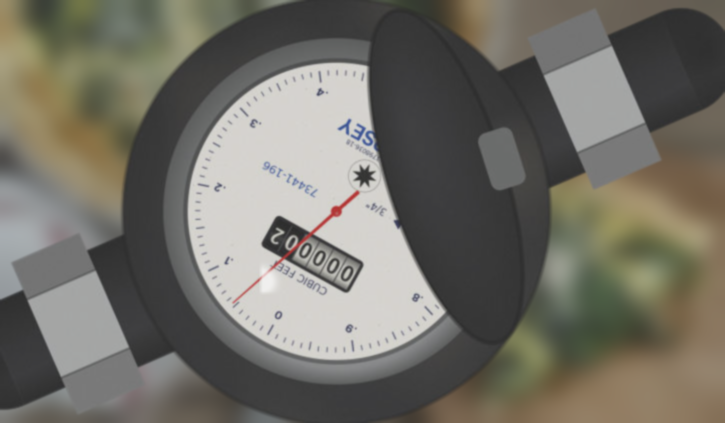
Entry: 2.05 ft³
